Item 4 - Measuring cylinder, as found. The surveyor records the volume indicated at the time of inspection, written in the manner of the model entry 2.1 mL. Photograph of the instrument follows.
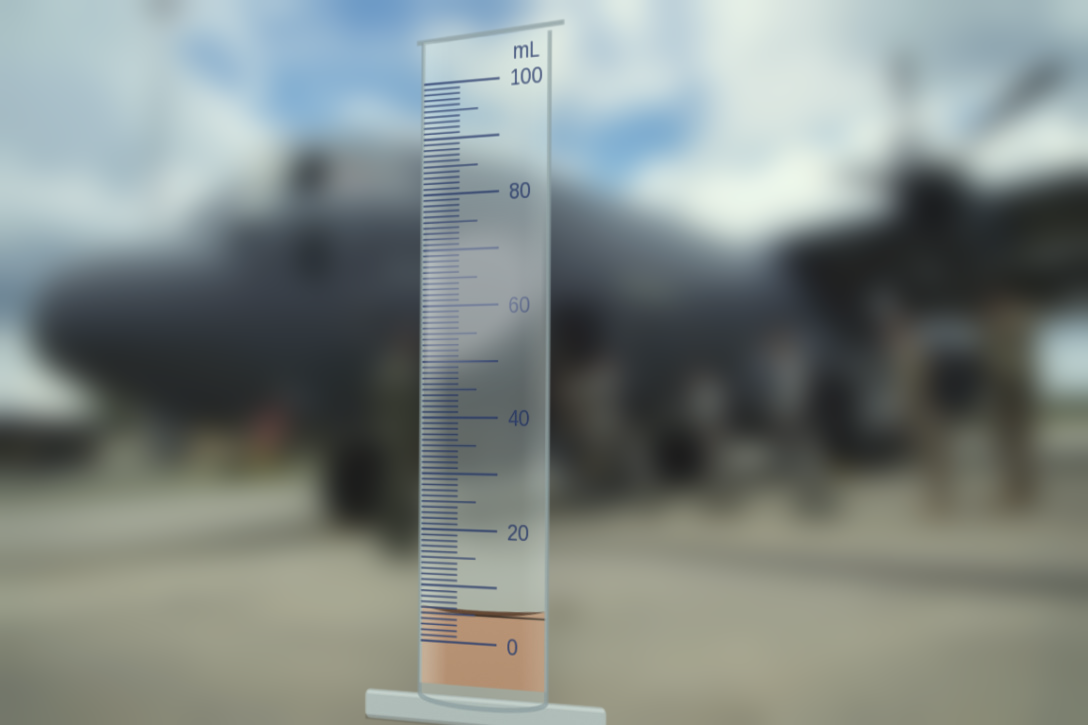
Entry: 5 mL
